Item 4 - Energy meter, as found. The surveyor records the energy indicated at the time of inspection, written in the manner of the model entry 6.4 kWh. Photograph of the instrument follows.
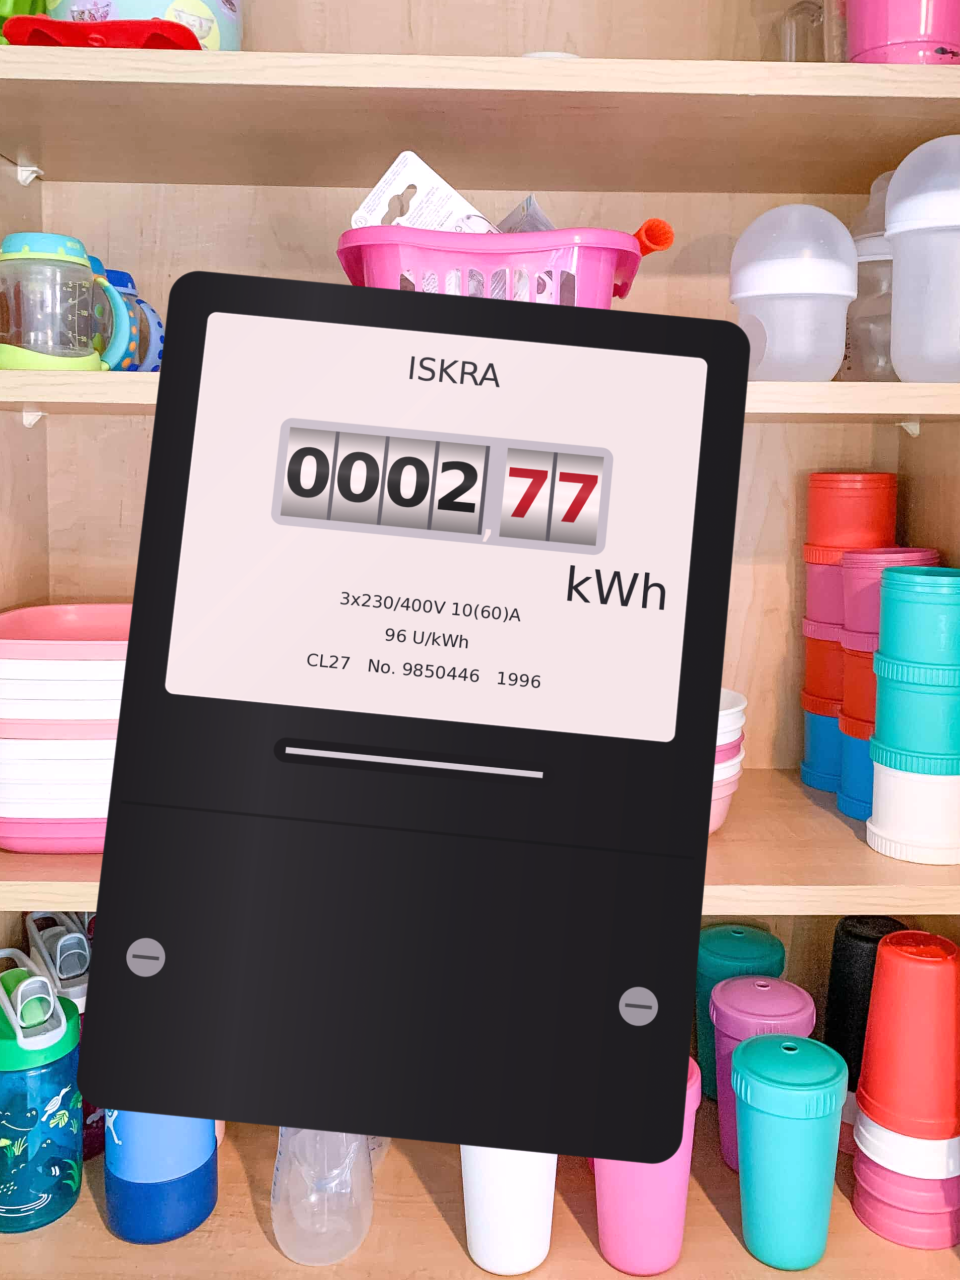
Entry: 2.77 kWh
